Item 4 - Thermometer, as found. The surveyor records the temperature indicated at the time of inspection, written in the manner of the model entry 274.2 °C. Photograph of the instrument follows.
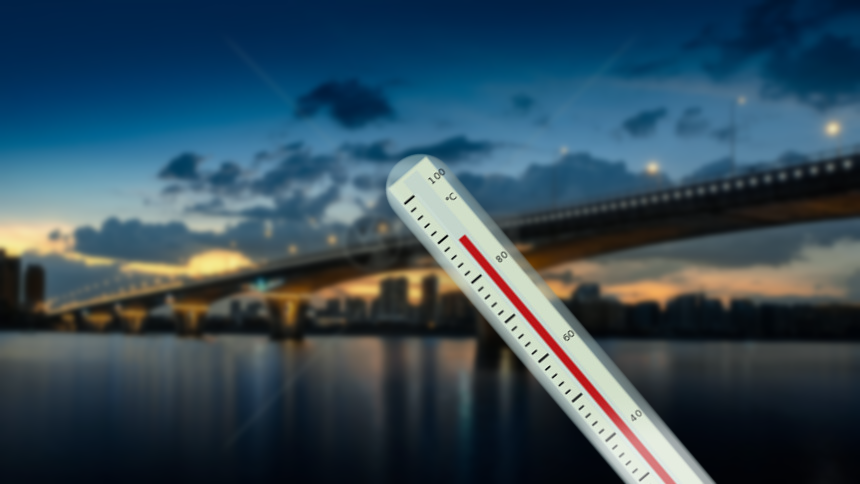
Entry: 88 °C
